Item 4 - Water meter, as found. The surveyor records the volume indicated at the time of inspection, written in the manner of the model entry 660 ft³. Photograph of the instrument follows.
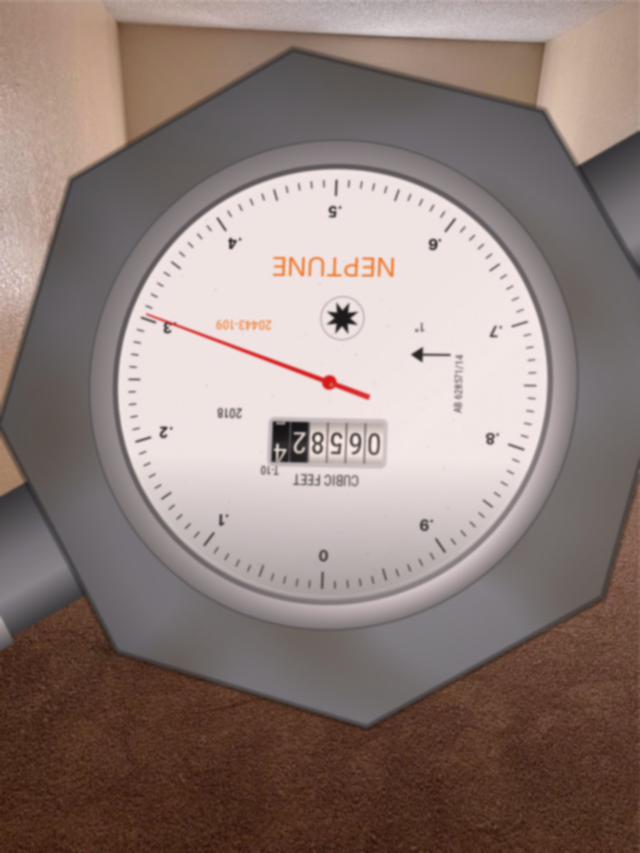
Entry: 65824.30 ft³
